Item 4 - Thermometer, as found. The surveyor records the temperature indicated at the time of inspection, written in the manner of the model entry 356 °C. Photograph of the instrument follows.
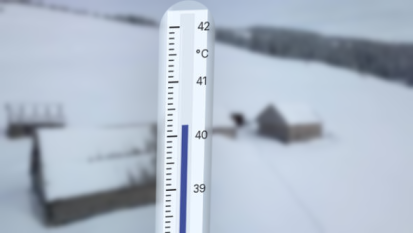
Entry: 40.2 °C
